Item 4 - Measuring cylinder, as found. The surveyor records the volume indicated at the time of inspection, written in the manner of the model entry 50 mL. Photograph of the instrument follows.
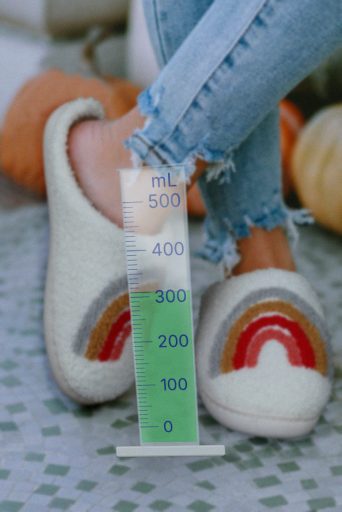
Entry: 310 mL
